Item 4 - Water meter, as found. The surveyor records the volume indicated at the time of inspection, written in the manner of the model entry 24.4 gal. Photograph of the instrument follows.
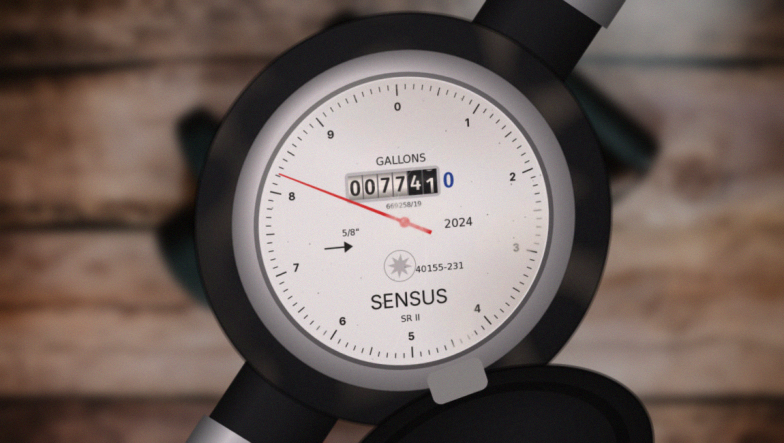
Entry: 77408.2 gal
